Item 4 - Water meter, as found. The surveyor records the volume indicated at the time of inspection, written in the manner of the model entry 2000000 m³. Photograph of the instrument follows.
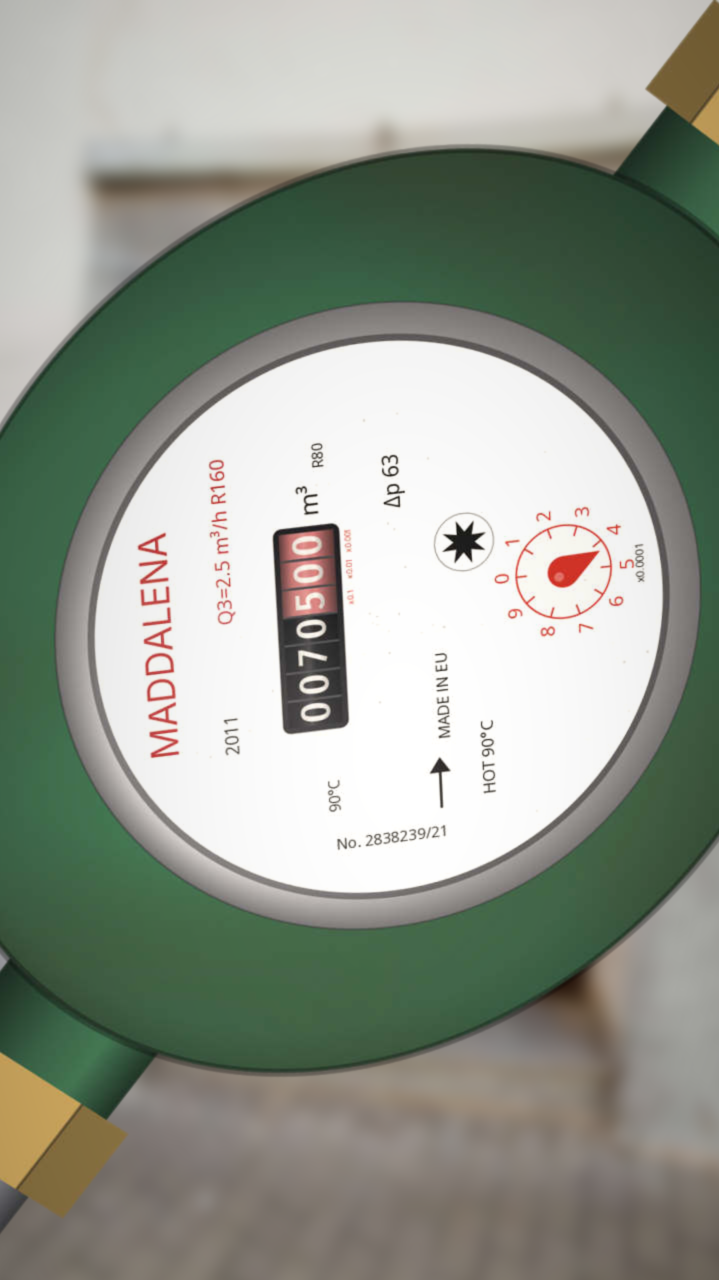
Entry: 70.5004 m³
